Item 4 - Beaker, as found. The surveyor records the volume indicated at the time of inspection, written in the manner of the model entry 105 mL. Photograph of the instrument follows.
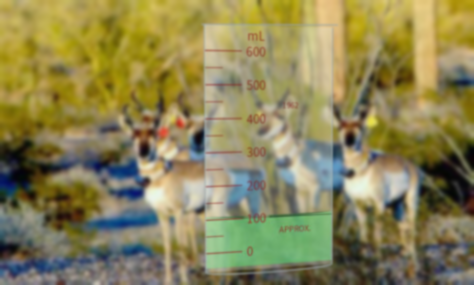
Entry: 100 mL
